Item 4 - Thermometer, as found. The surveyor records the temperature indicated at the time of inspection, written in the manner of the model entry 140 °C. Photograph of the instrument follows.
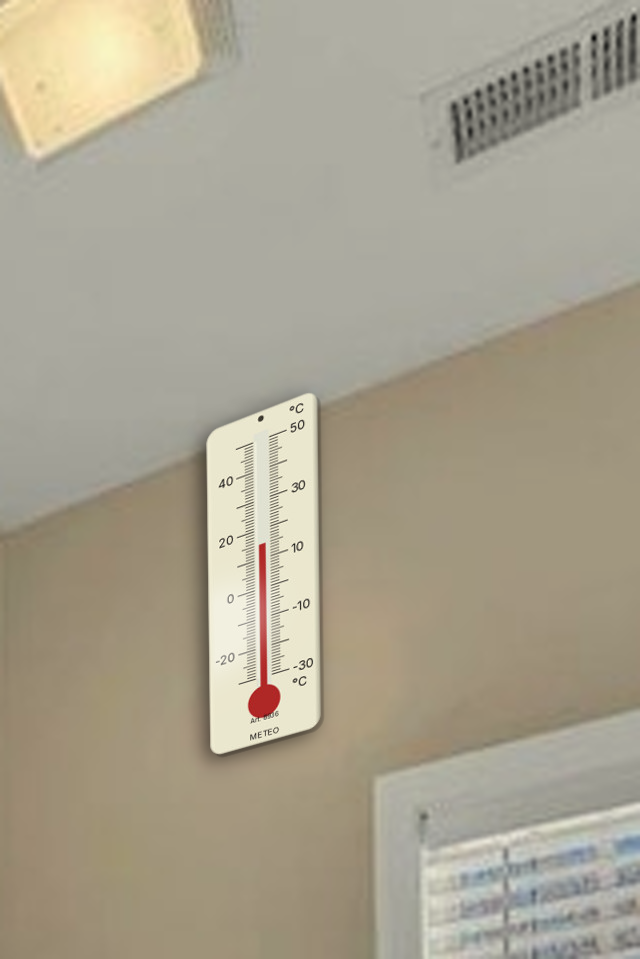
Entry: 15 °C
